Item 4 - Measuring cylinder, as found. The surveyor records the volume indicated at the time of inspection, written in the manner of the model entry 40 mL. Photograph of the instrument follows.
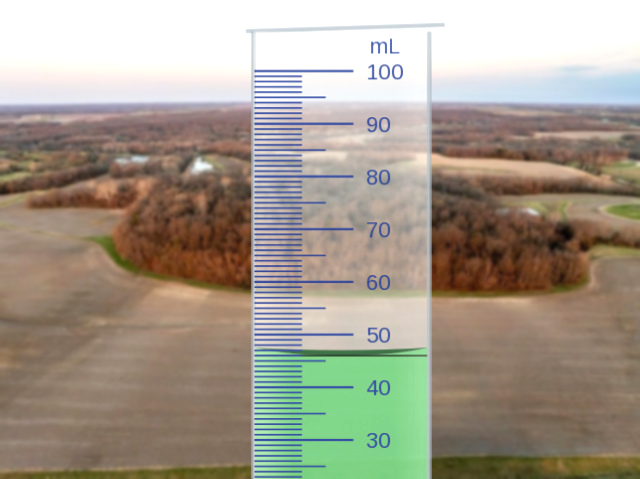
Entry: 46 mL
